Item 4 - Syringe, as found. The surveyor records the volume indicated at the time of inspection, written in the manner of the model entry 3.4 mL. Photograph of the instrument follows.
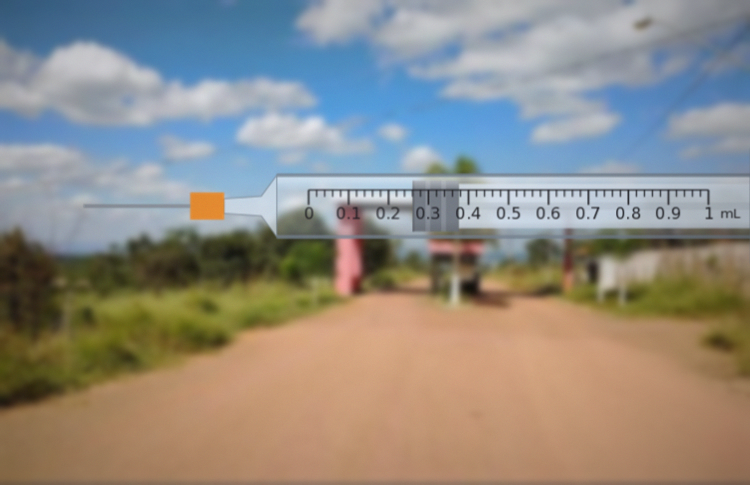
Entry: 0.26 mL
